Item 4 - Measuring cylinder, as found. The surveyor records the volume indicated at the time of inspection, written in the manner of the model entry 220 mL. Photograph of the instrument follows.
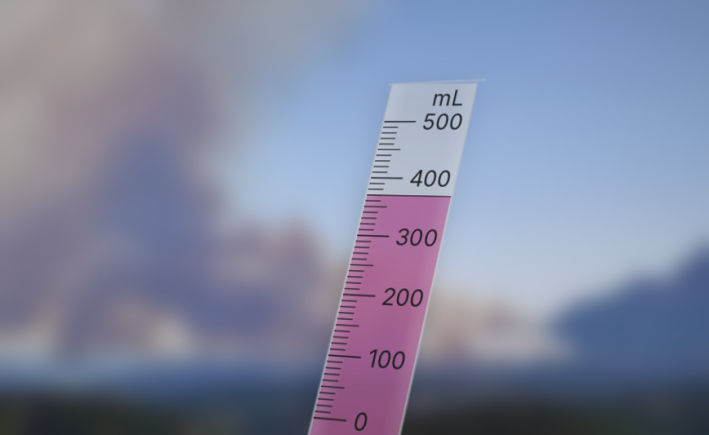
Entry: 370 mL
